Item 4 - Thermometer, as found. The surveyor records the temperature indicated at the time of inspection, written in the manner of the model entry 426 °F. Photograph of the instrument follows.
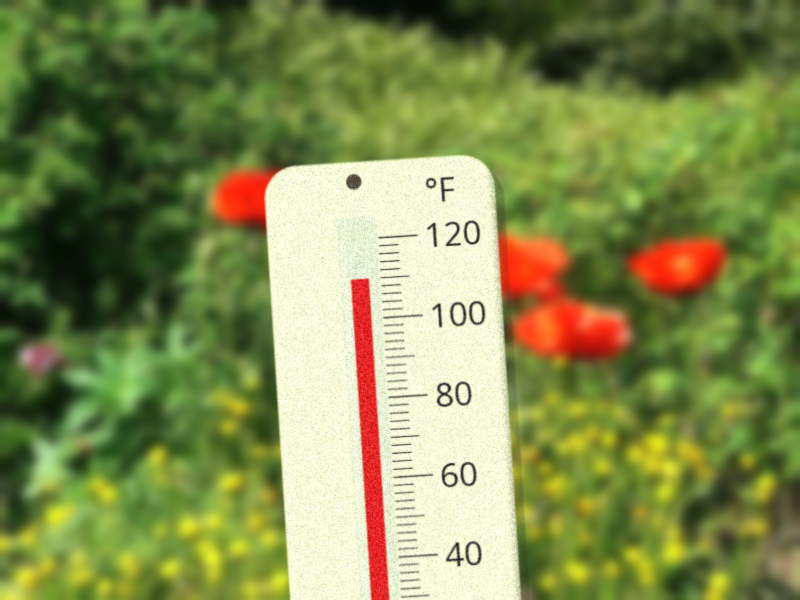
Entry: 110 °F
